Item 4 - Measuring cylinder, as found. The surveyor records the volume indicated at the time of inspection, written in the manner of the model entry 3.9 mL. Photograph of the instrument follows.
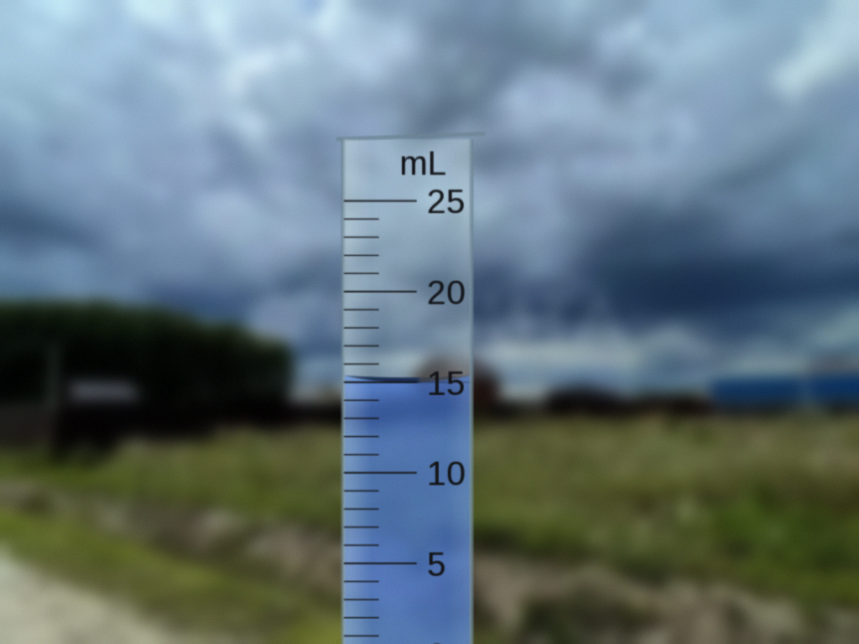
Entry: 15 mL
